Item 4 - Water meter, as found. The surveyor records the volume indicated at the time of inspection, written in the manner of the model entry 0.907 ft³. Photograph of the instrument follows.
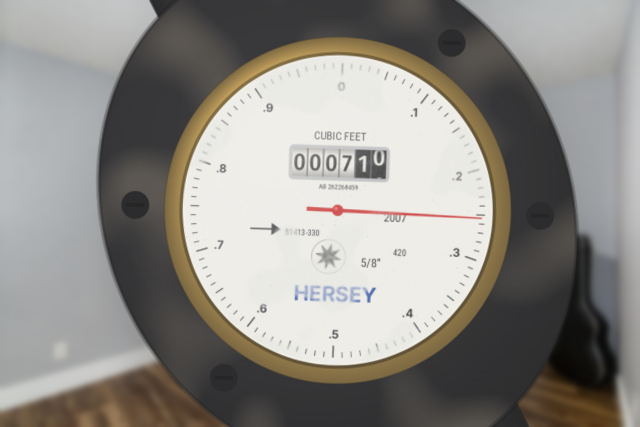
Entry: 710.25 ft³
